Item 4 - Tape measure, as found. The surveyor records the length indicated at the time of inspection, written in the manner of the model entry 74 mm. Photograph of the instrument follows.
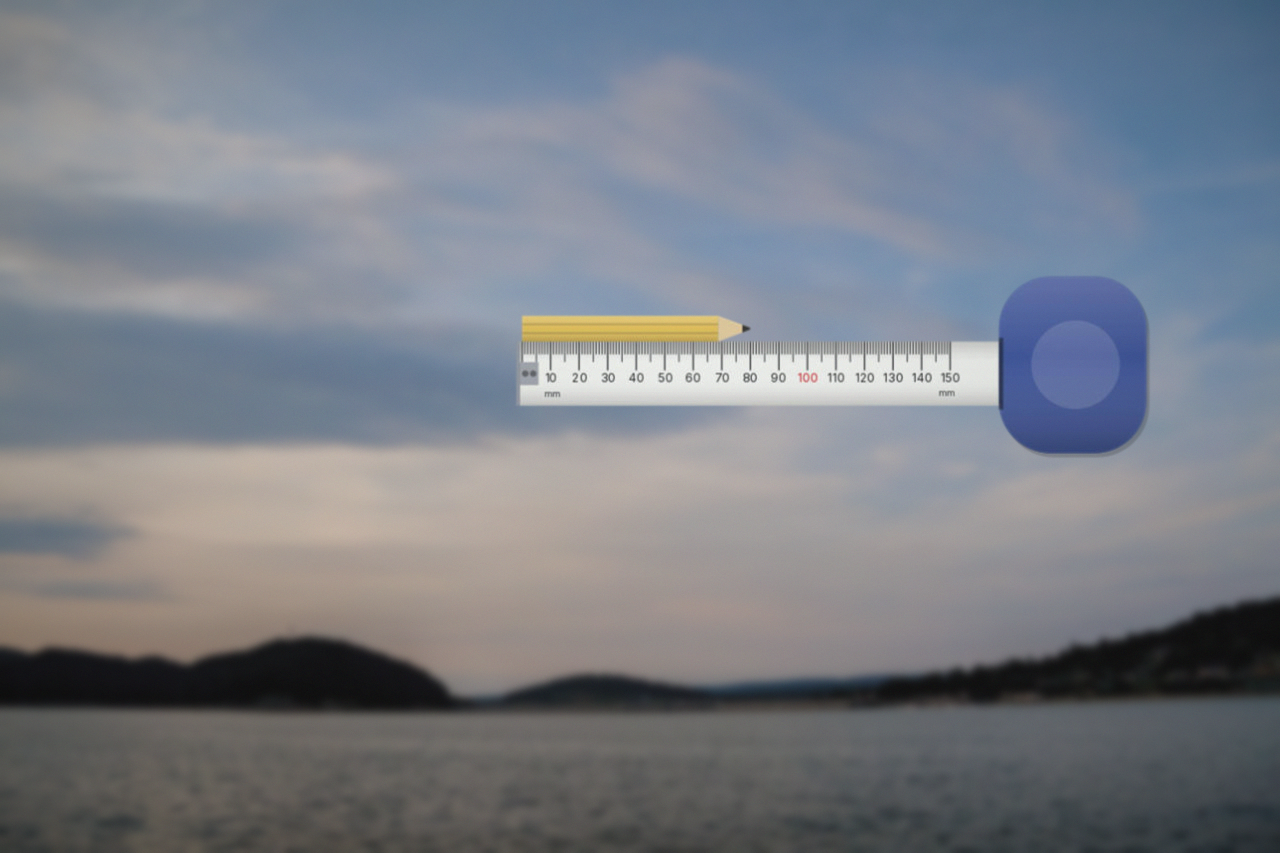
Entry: 80 mm
